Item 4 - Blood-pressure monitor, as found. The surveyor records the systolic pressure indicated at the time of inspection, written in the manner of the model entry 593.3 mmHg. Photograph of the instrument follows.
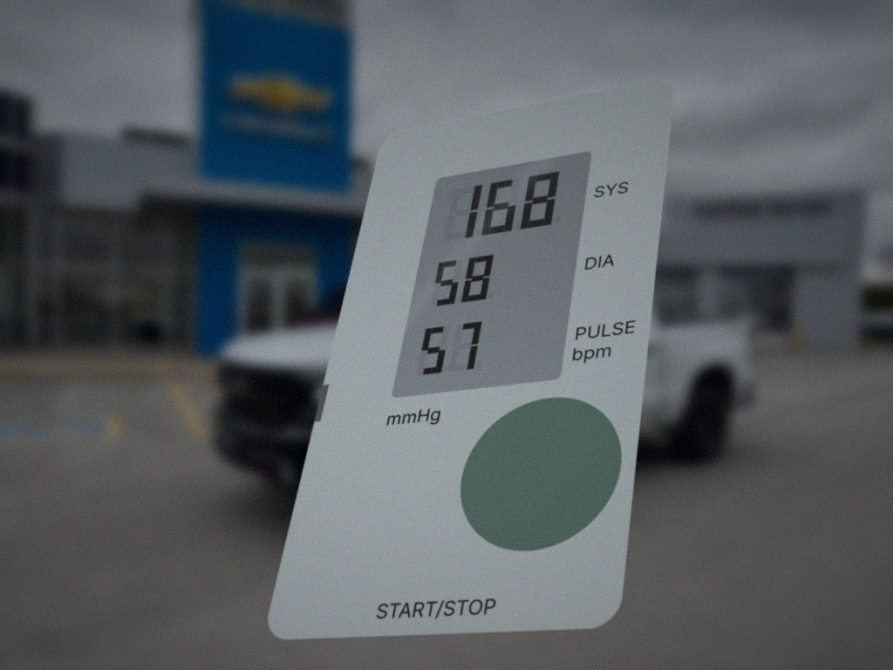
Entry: 168 mmHg
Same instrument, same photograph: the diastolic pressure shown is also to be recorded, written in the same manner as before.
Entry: 58 mmHg
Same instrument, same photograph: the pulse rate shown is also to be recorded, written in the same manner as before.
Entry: 57 bpm
